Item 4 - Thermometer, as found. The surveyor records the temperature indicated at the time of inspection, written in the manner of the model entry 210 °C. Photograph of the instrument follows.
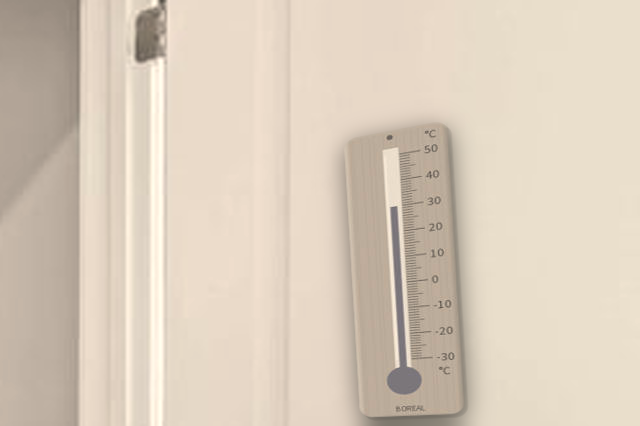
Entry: 30 °C
